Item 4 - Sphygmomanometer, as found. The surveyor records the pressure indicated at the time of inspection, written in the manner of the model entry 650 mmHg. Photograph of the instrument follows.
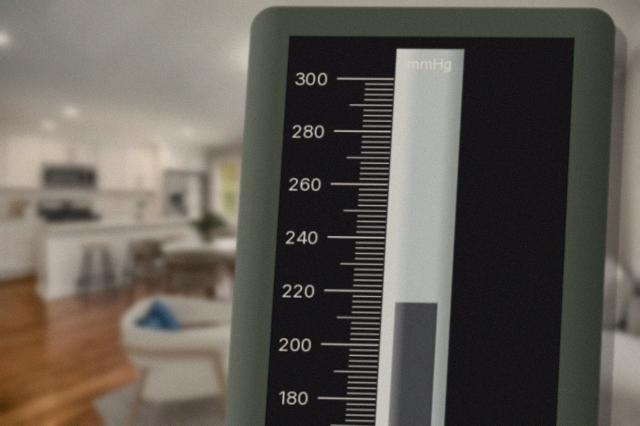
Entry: 216 mmHg
